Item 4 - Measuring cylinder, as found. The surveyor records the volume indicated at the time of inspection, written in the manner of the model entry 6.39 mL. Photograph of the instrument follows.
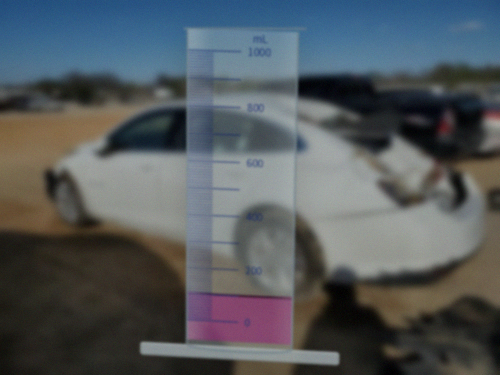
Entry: 100 mL
